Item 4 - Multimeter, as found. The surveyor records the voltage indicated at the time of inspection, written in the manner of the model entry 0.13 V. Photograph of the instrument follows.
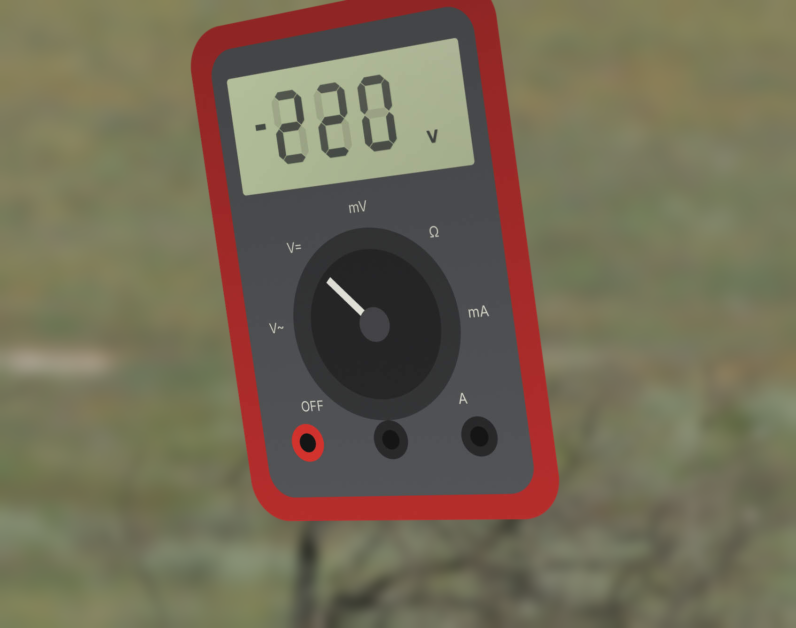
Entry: -220 V
